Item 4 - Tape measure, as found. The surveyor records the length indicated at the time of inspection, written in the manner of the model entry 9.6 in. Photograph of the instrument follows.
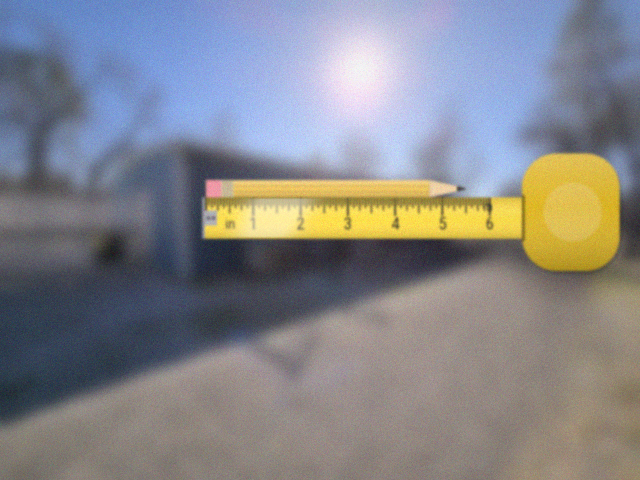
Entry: 5.5 in
